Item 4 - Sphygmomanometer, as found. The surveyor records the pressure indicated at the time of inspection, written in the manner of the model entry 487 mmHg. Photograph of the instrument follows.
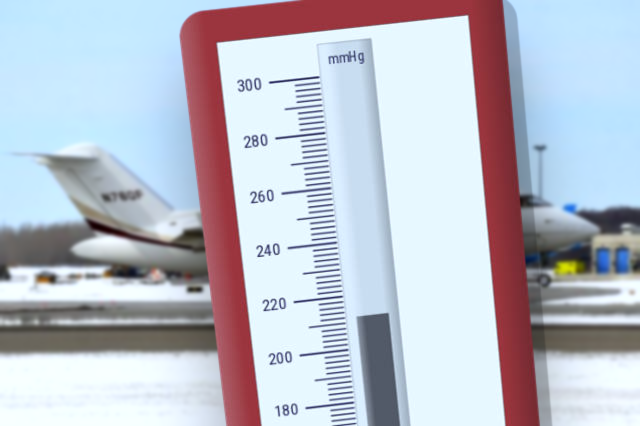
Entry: 212 mmHg
